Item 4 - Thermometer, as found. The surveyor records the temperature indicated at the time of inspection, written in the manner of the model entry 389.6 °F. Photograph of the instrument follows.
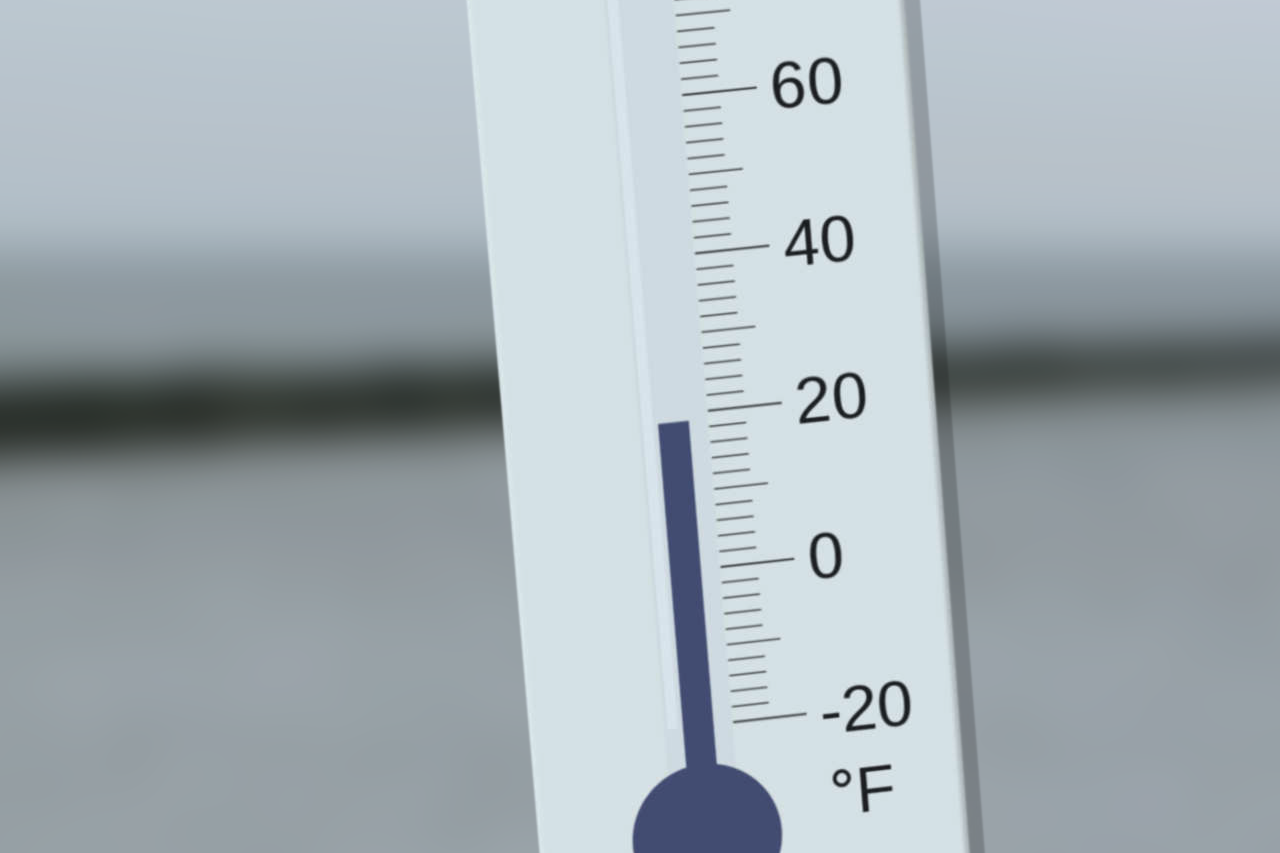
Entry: 19 °F
